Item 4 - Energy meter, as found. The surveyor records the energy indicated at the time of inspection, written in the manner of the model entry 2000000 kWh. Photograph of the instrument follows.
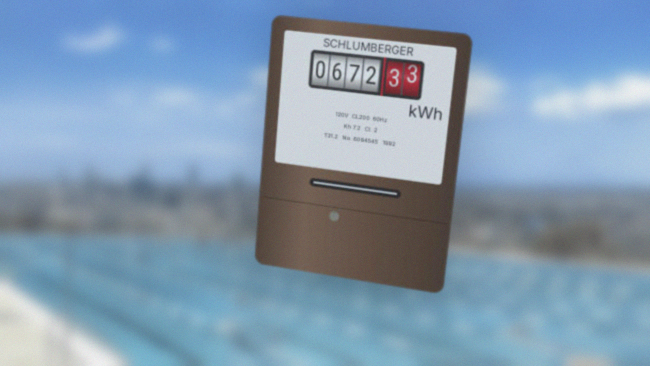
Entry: 672.33 kWh
